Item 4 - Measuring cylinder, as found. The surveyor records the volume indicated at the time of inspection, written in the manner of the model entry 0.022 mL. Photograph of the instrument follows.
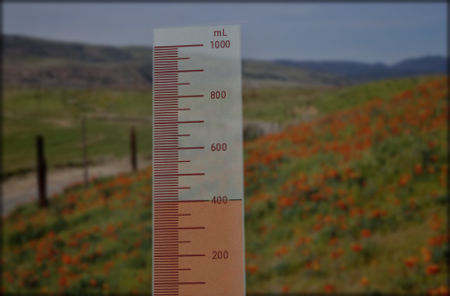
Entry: 400 mL
